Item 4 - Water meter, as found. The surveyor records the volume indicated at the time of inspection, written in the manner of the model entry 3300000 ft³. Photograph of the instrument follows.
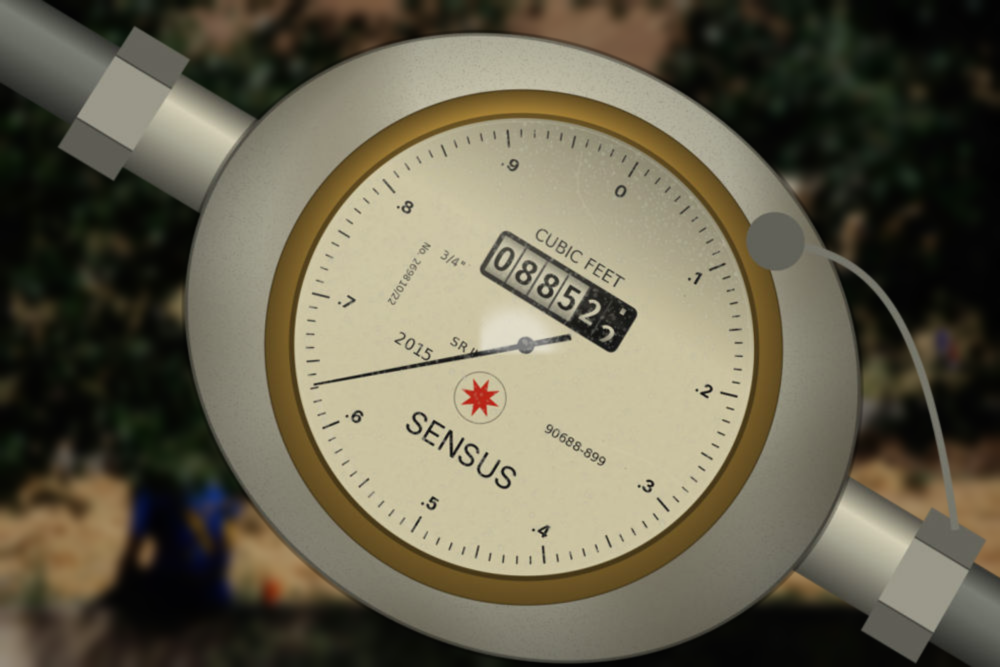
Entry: 88521.63 ft³
